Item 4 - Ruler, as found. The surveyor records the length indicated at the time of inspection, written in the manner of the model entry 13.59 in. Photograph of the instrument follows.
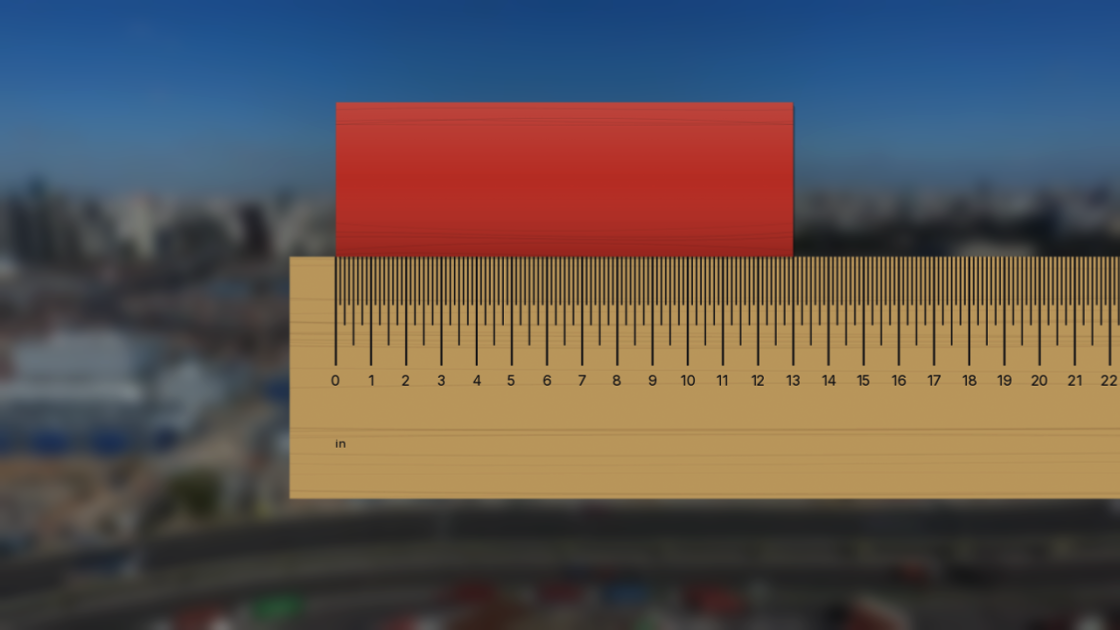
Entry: 13 in
